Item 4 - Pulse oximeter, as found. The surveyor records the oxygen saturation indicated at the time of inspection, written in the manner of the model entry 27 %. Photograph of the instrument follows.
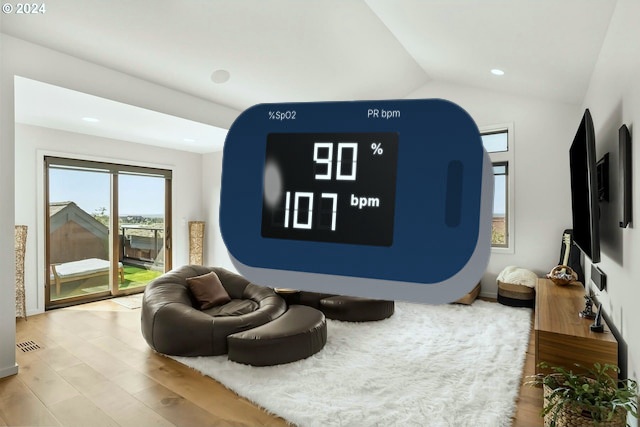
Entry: 90 %
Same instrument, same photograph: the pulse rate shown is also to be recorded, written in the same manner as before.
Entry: 107 bpm
